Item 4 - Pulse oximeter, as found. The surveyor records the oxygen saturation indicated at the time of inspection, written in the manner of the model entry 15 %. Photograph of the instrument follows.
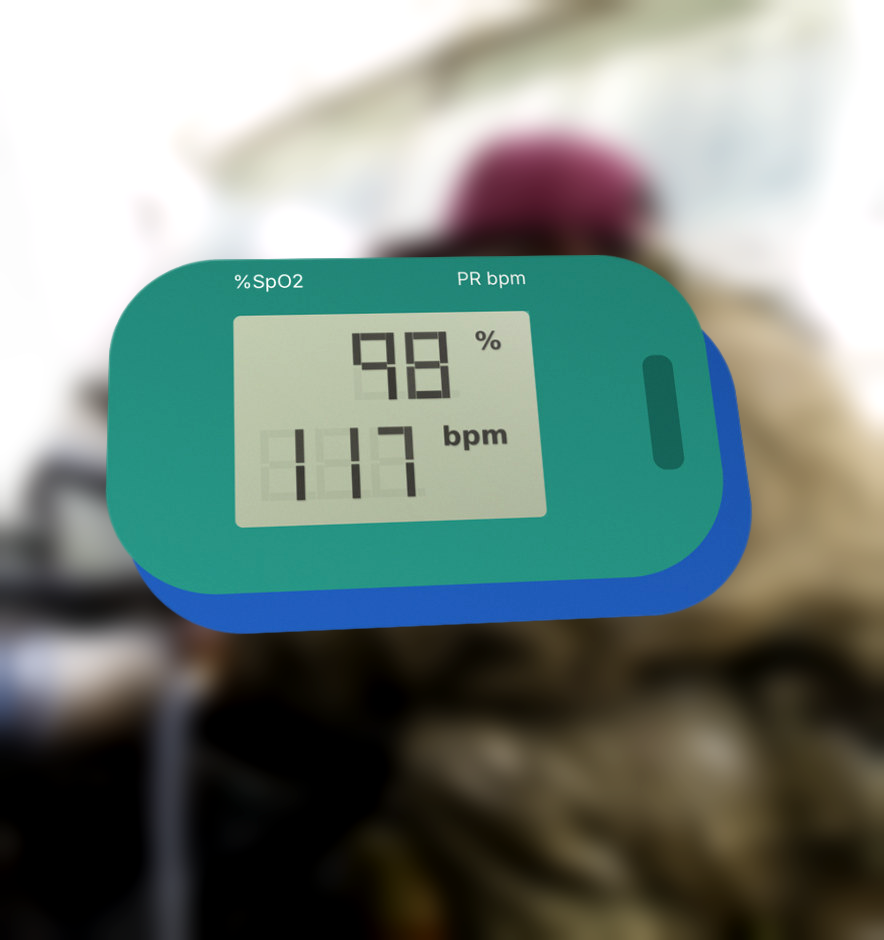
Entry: 98 %
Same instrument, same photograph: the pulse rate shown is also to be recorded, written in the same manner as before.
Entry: 117 bpm
